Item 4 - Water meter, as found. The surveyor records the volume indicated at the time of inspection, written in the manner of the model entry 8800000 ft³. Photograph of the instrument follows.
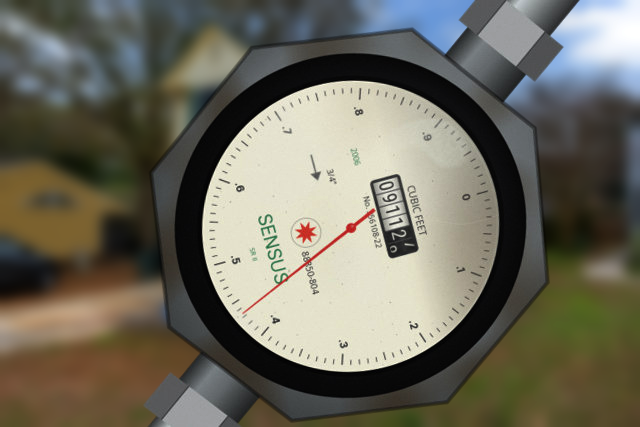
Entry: 91127.43 ft³
